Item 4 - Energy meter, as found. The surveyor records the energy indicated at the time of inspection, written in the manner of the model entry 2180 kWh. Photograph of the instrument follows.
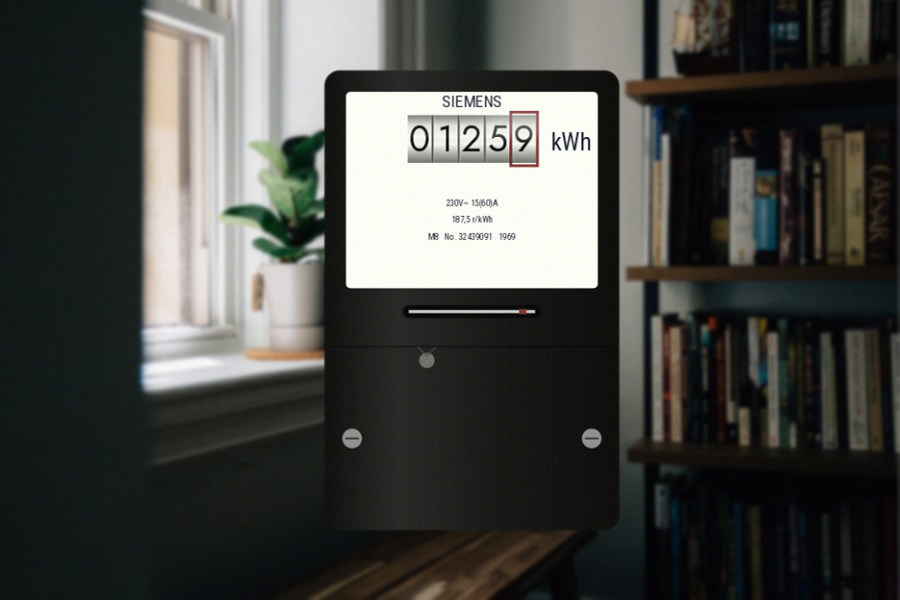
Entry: 125.9 kWh
